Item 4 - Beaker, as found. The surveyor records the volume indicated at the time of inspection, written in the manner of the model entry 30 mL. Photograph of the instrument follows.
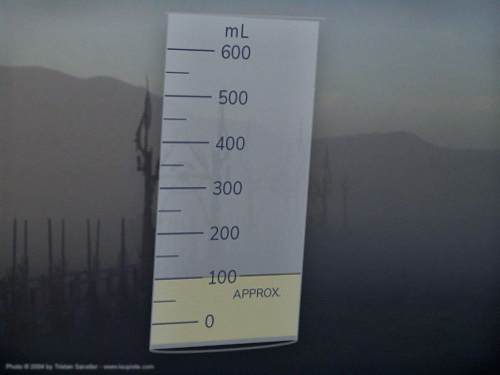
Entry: 100 mL
